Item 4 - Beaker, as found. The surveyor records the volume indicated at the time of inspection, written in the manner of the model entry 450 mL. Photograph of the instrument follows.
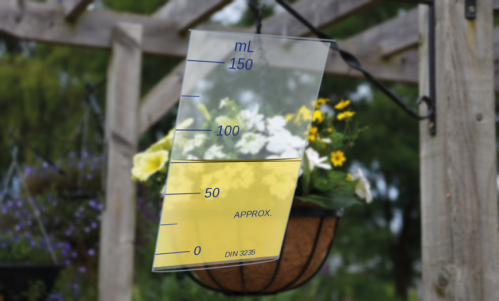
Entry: 75 mL
